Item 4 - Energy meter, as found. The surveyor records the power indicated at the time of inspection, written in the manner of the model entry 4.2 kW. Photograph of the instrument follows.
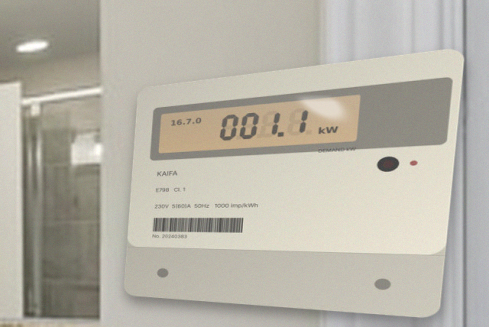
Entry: 1.1 kW
